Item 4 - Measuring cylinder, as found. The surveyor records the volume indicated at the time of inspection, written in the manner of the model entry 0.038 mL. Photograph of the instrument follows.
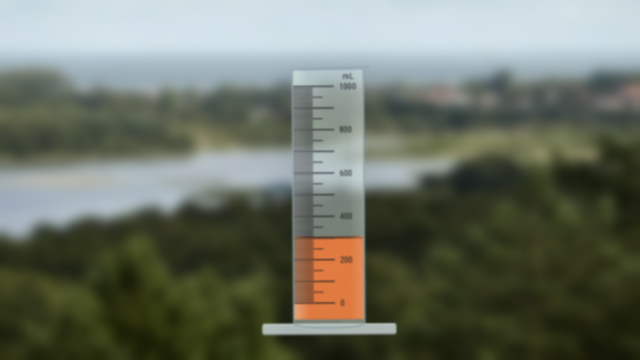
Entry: 300 mL
